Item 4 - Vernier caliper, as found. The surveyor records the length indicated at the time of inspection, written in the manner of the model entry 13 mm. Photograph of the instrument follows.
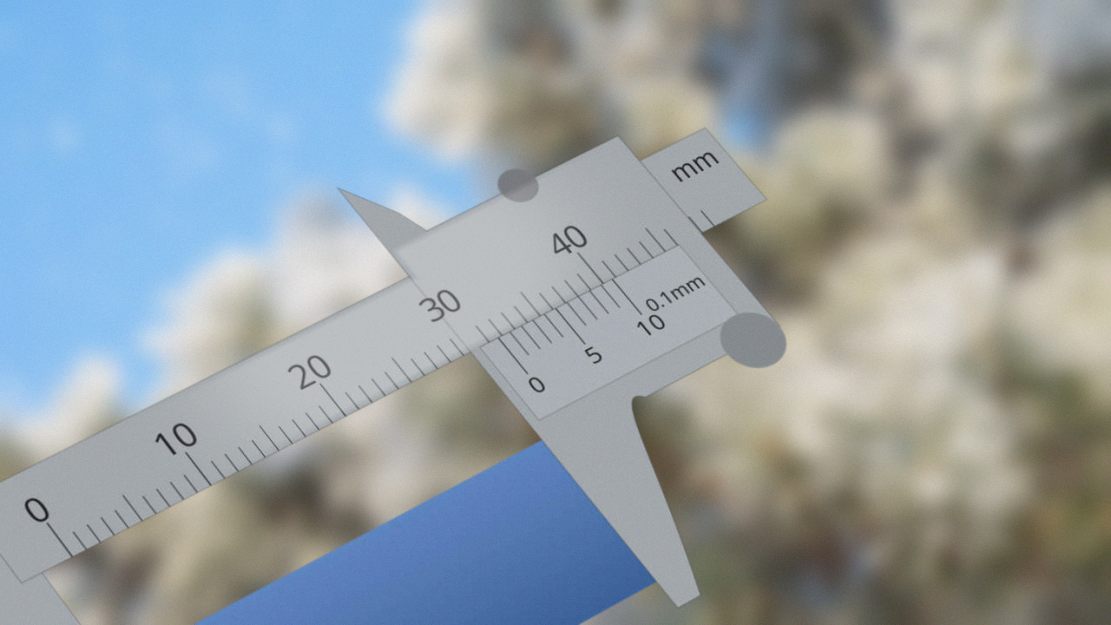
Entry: 31.7 mm
